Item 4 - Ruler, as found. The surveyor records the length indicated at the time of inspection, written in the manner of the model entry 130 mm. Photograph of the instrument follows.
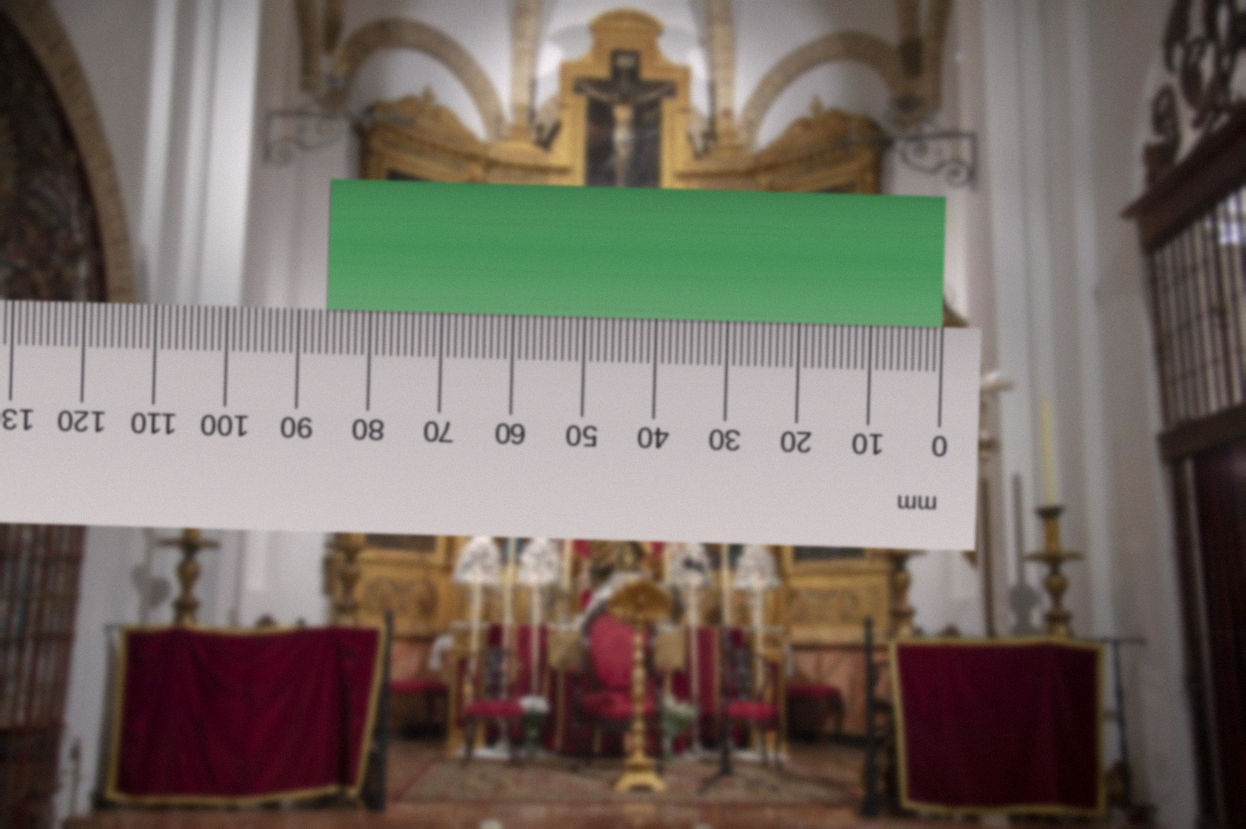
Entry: 86 mm
